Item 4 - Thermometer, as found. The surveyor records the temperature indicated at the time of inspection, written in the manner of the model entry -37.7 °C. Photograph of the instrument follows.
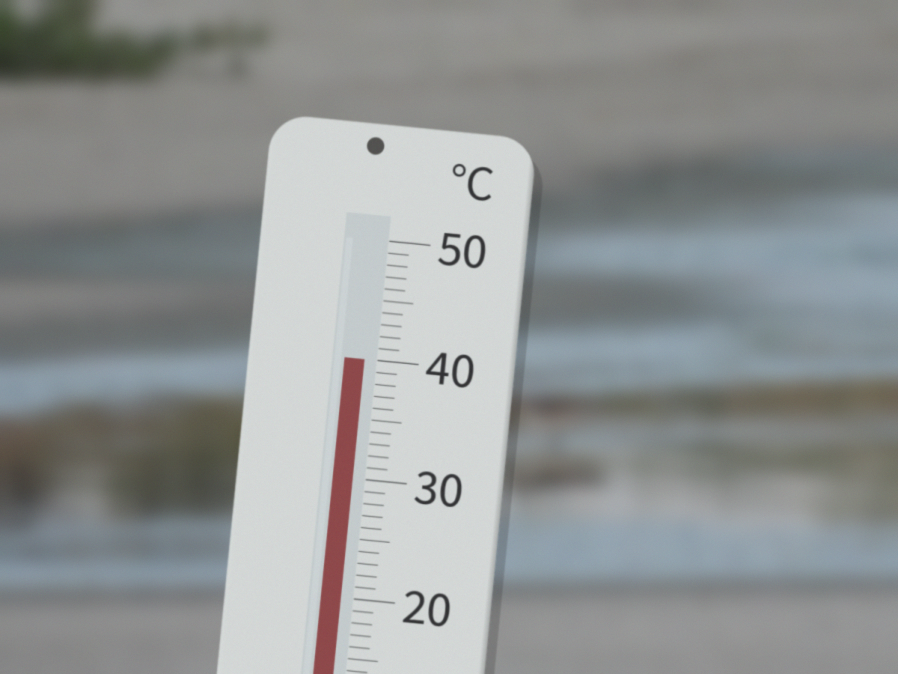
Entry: 40 °C
